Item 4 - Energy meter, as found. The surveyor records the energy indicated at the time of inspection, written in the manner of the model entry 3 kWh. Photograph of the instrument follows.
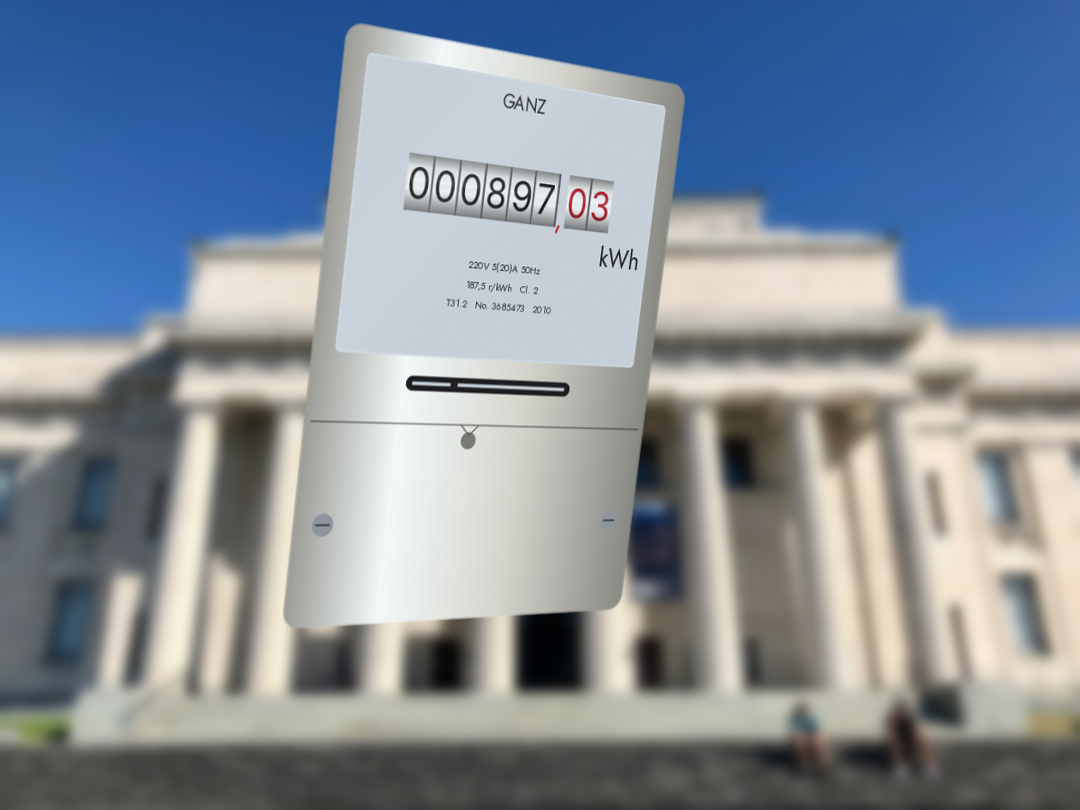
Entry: 897.03 kWh
